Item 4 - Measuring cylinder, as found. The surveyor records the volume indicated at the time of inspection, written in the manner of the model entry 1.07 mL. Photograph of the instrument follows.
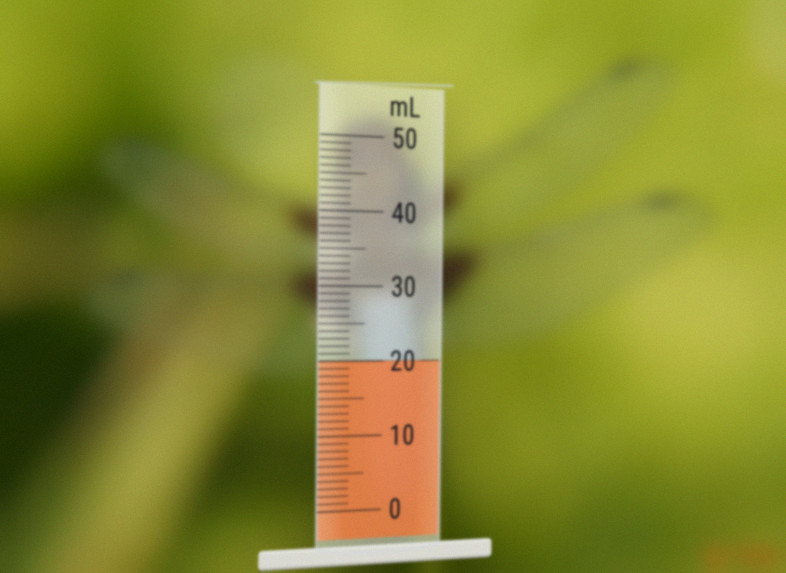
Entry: 20 mL
